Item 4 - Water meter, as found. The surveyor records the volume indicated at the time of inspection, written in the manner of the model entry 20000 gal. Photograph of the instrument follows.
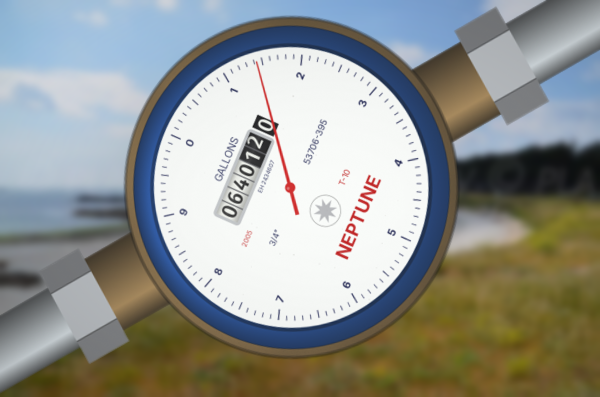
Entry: 640121.4 gal
